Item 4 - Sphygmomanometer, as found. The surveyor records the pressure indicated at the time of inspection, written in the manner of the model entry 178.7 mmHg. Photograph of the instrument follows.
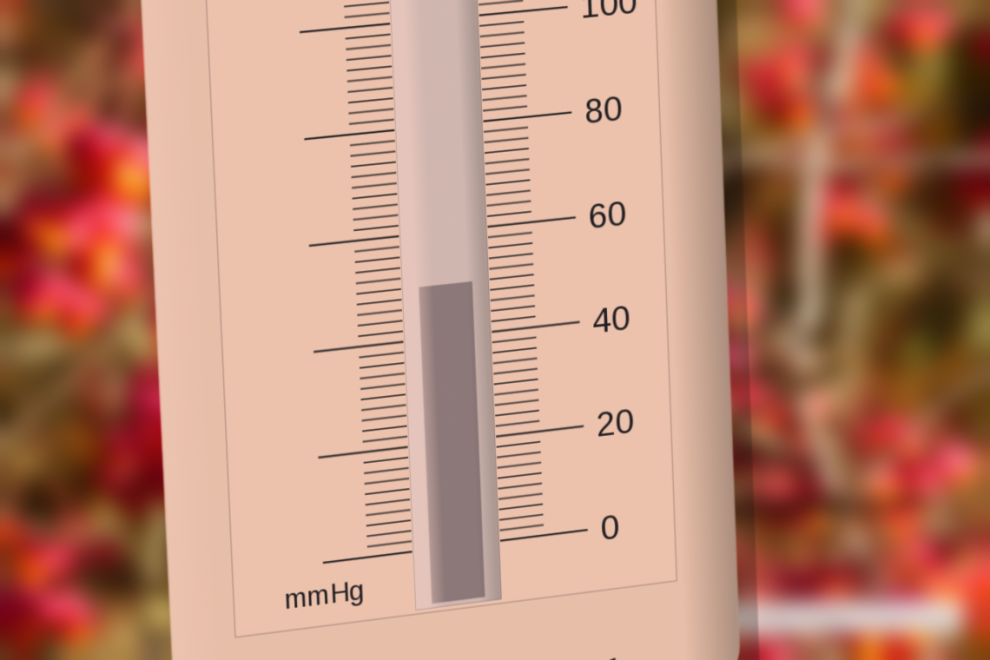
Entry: 50 mmHg
